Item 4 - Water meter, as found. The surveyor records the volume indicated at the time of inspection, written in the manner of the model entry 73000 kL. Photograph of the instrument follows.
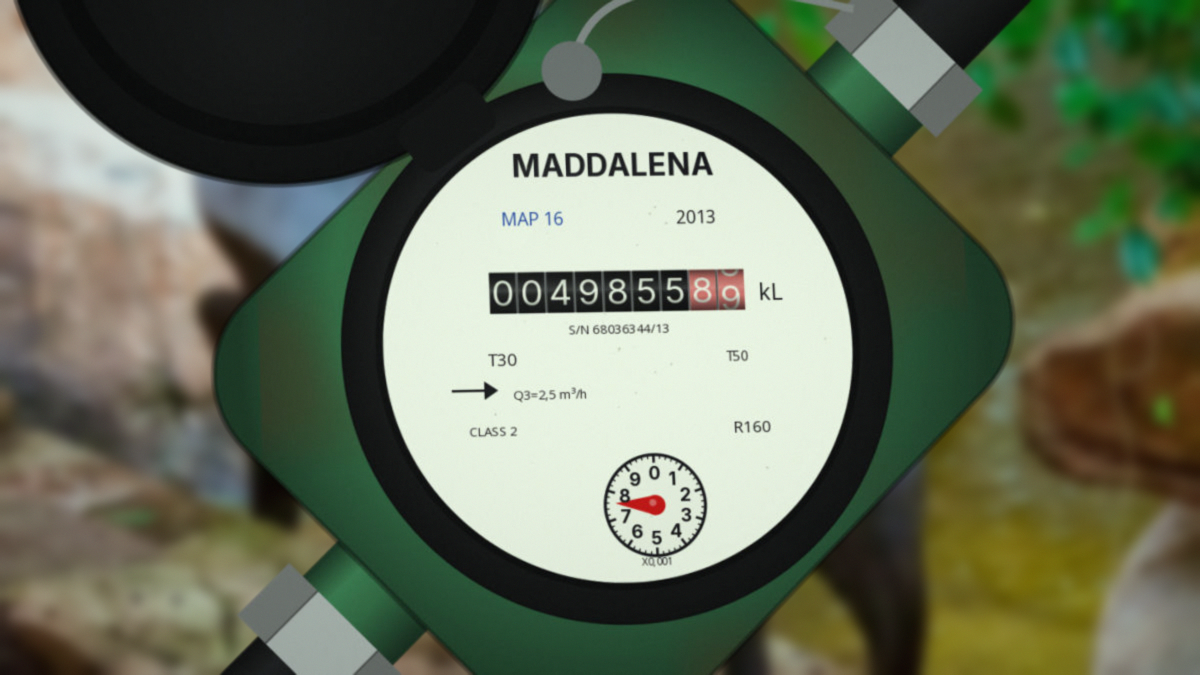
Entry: 49855.887 kL
